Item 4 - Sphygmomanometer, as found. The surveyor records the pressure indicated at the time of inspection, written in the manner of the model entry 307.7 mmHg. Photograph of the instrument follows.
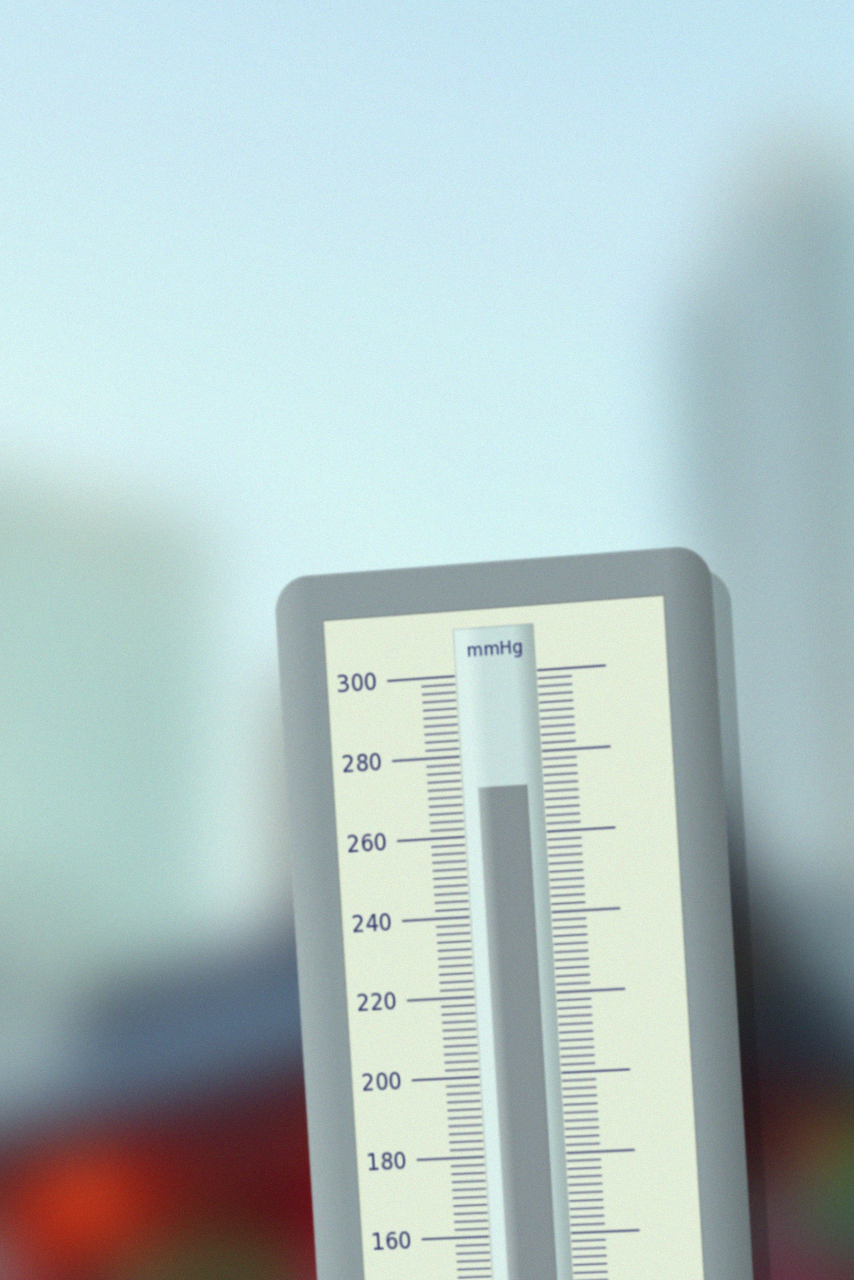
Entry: 272 mmHg
